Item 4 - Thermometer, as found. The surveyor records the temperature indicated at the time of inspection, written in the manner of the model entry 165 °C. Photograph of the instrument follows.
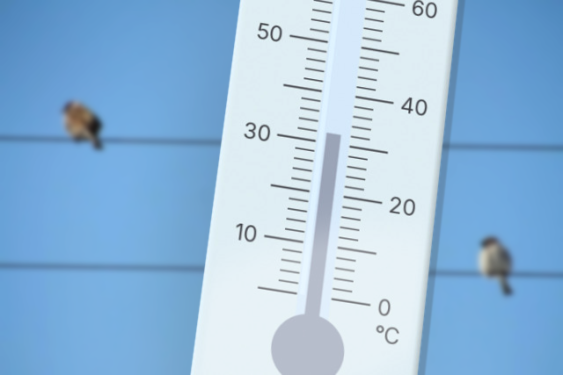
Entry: 32 °C
